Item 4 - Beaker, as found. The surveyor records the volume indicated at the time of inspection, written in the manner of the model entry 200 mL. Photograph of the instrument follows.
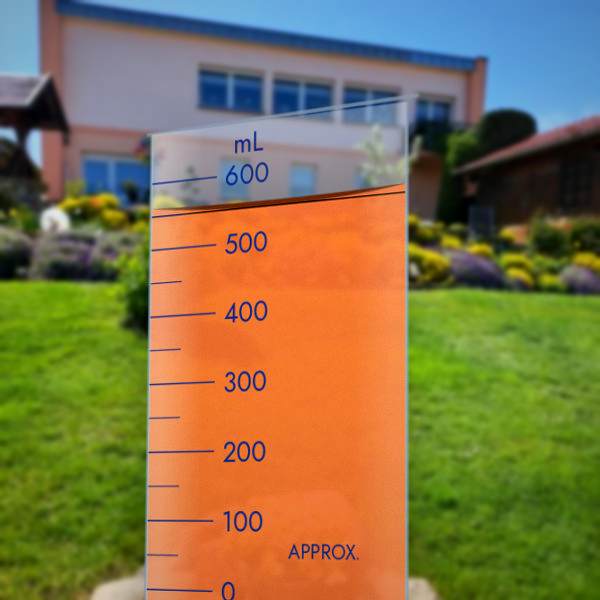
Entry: 550 mL
